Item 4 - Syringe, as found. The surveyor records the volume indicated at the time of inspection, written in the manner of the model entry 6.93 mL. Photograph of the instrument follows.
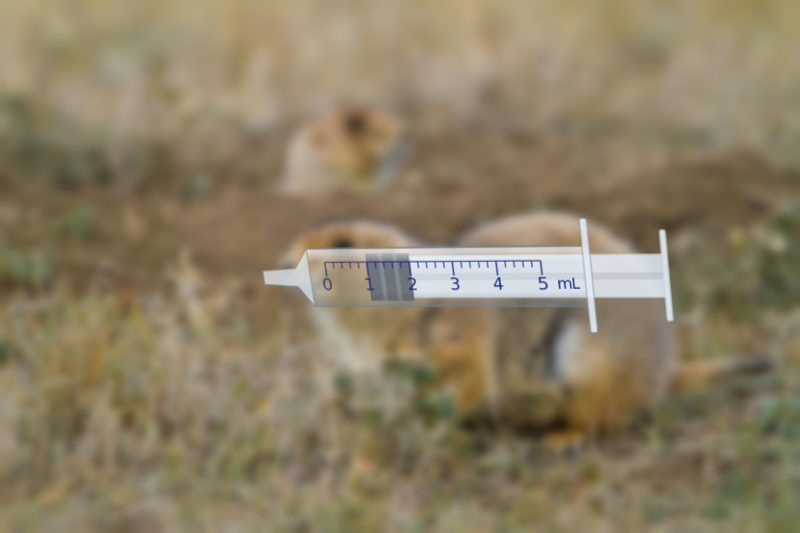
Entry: 1 mL
